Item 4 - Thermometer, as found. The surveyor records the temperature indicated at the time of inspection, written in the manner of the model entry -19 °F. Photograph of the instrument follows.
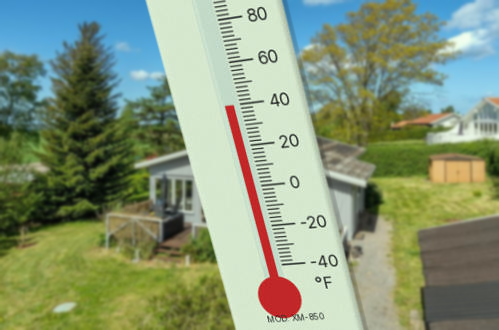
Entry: 40 °F
